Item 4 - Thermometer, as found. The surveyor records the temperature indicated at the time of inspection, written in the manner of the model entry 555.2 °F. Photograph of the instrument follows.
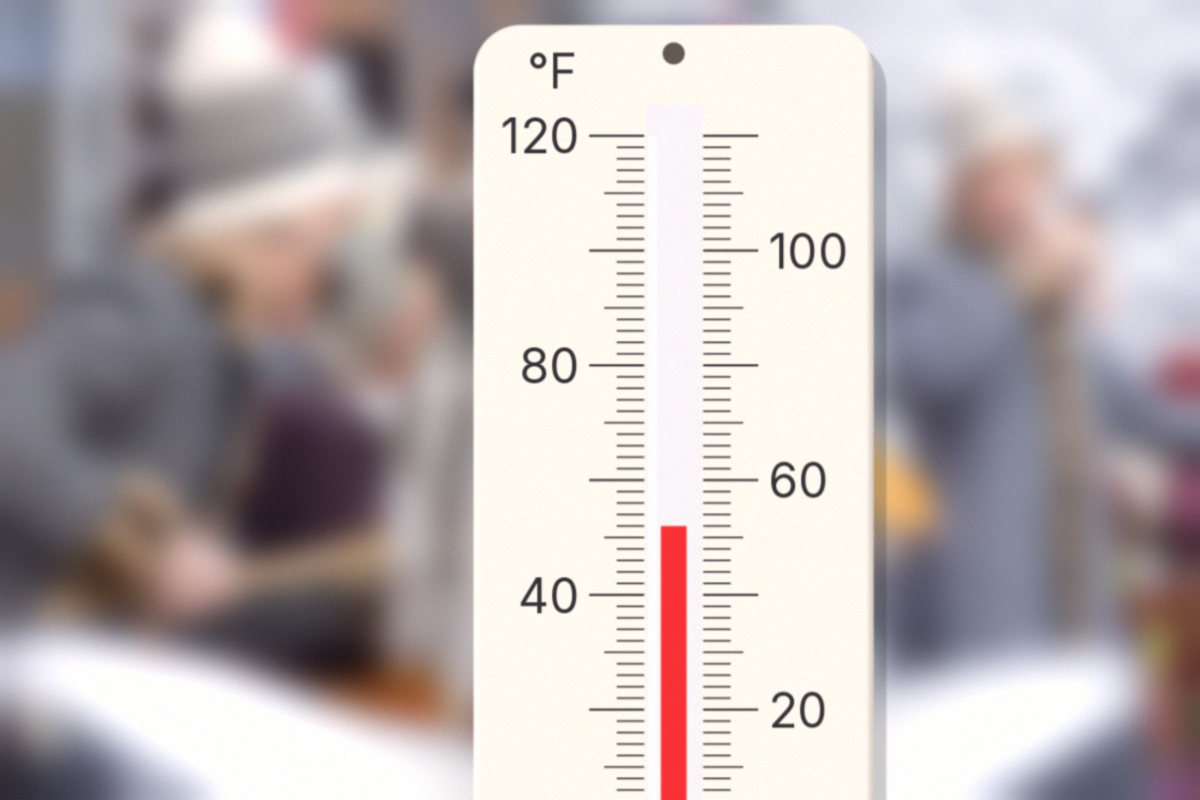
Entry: 52 °F
